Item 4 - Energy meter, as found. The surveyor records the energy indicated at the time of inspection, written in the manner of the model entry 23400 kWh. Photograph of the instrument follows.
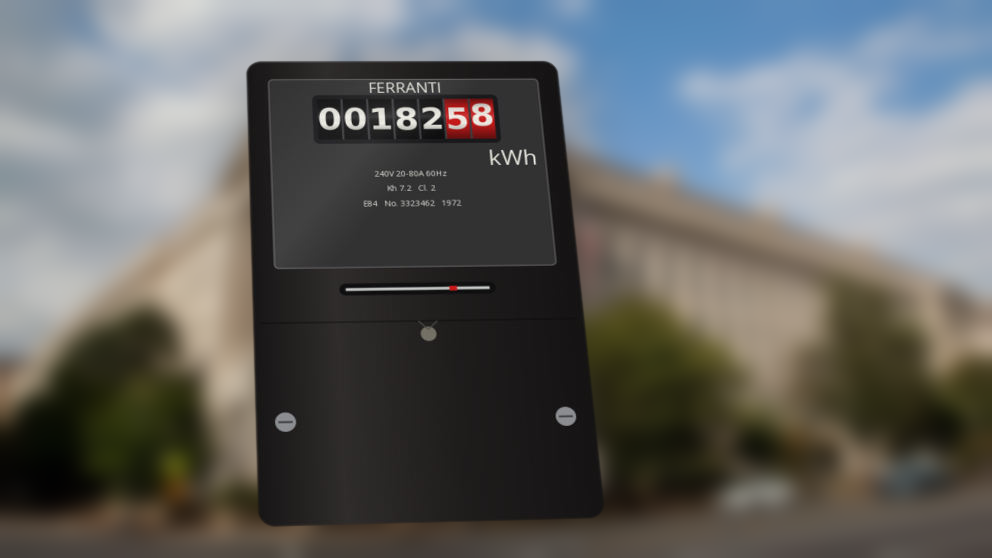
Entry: 182.58 kWh
